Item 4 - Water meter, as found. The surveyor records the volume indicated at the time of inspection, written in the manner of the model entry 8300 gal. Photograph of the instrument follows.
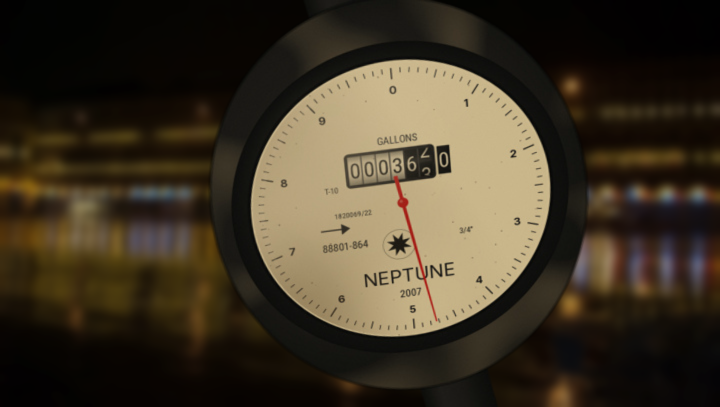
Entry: 3624.7 gal
